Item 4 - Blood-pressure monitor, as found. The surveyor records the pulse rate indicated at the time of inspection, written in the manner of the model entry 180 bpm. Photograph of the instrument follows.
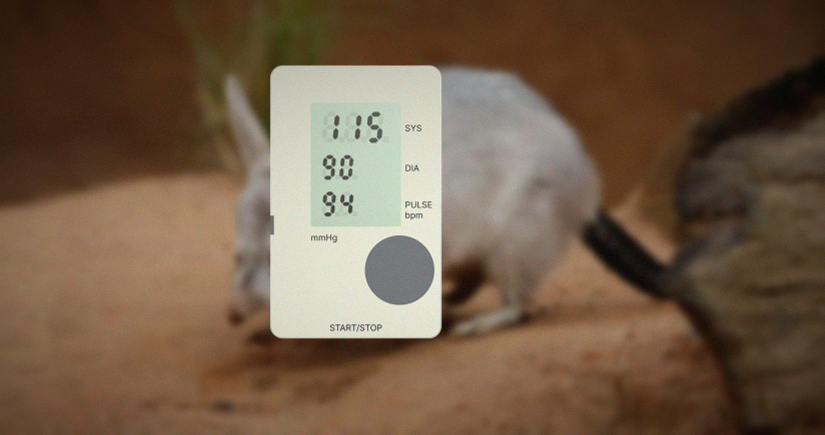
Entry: 94 bpm
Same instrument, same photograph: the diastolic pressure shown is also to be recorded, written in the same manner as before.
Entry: 90 mmHg
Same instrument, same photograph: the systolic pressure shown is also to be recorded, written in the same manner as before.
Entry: 115 mmHg
